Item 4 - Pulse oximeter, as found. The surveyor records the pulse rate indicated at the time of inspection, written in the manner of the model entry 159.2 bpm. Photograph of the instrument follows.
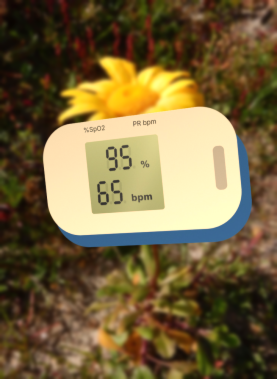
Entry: 65 bpm
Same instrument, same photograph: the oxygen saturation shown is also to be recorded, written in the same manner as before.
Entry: 95 %
